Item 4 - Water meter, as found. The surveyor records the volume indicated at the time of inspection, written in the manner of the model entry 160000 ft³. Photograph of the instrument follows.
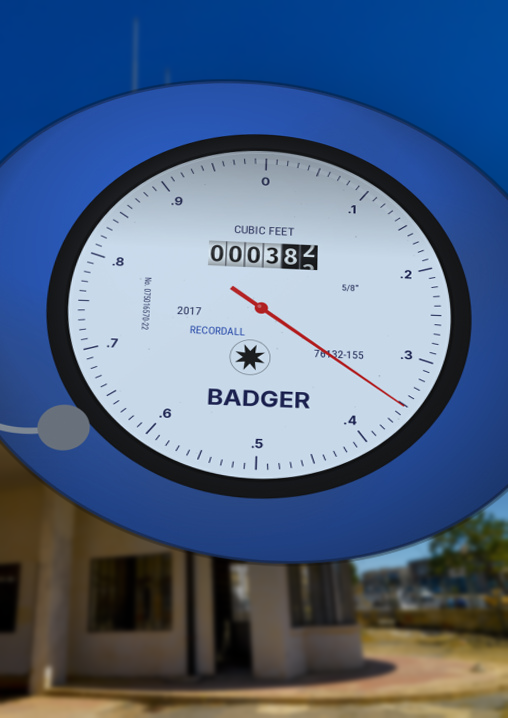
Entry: 382.35 ft³
